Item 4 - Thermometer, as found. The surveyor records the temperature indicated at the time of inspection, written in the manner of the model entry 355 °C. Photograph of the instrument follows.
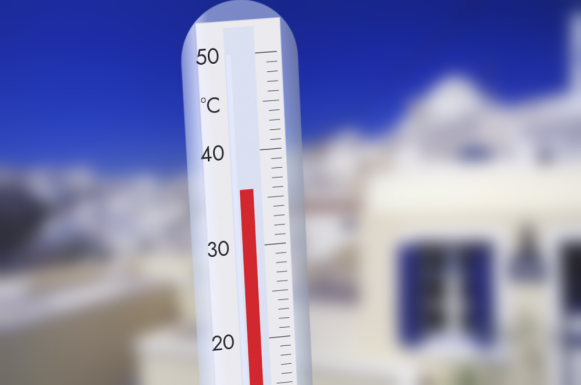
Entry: 36 °C
